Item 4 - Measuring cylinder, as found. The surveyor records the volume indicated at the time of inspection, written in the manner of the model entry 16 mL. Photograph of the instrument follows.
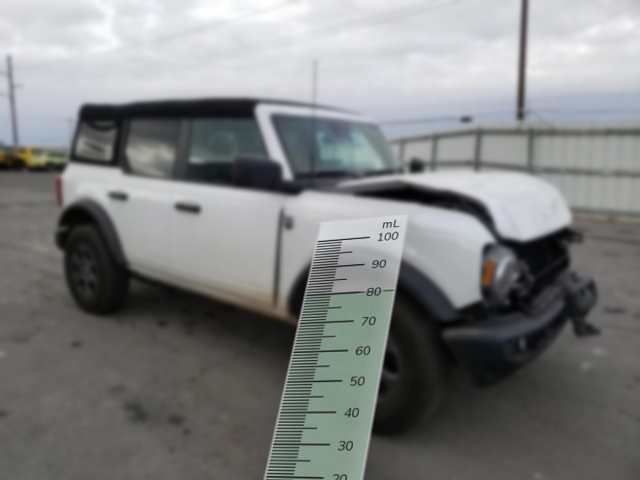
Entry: 80 mL
